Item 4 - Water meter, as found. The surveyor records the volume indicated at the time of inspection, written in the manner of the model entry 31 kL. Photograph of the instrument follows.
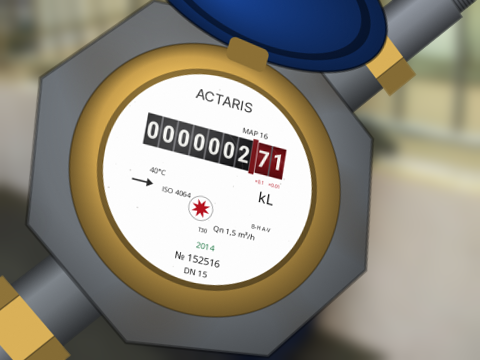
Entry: 2.71 kL
